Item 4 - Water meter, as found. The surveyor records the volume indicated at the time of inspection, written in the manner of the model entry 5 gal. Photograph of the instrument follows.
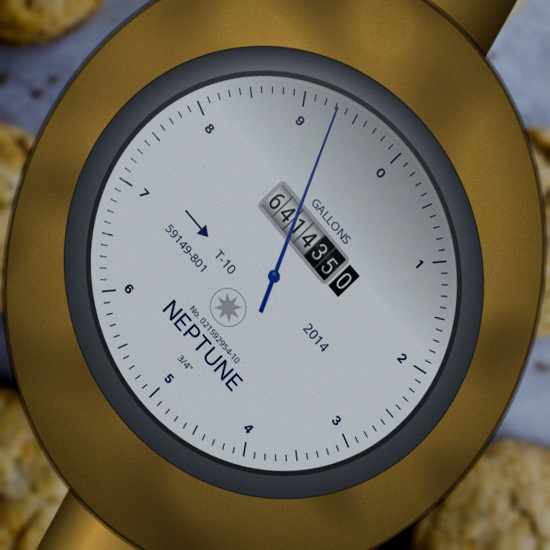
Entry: 6414349.3 gal
